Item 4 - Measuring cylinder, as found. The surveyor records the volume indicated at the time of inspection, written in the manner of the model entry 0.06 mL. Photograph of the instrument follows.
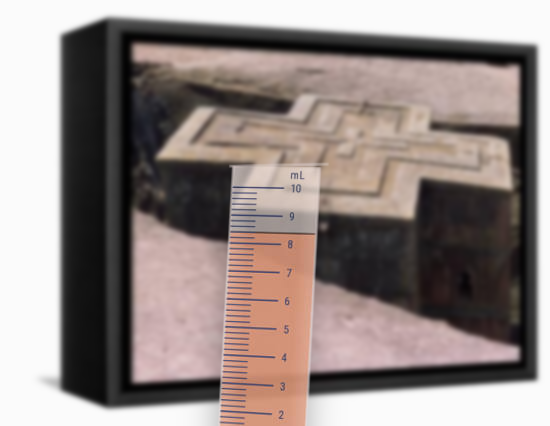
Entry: 8.4 mL
